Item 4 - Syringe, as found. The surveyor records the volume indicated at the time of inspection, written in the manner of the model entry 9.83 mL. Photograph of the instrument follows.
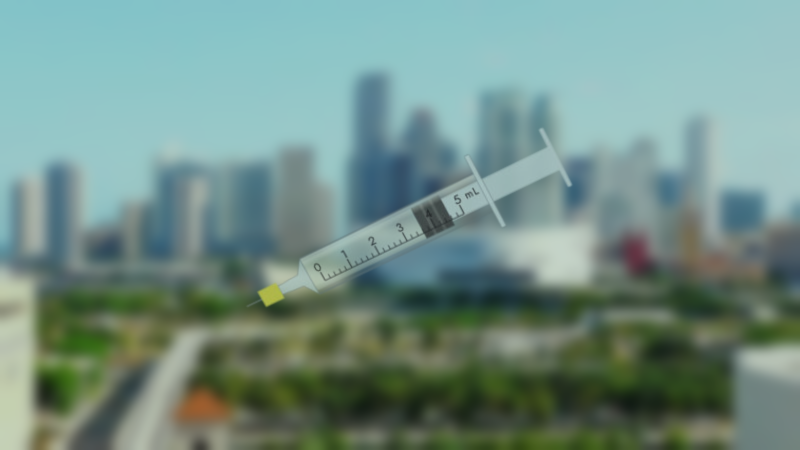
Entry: 3.6 mL
